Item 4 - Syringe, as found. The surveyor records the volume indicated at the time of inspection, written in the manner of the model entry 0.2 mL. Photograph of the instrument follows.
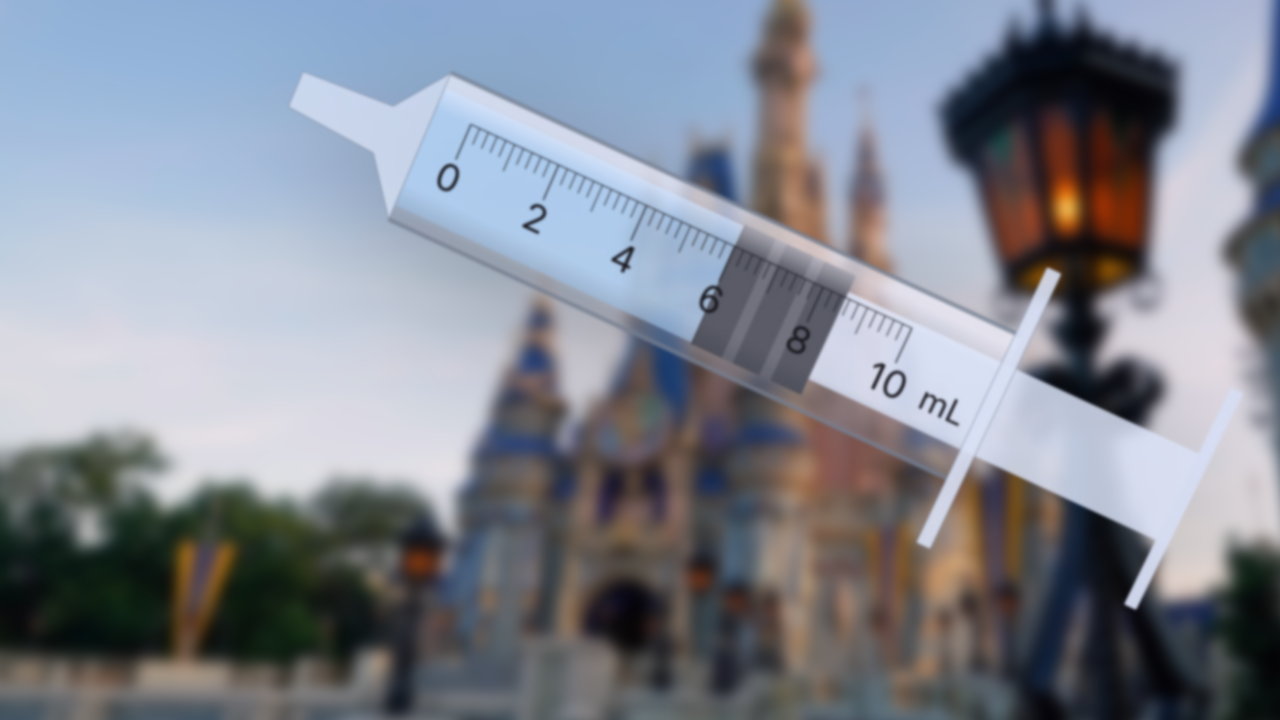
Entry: 6 mL
